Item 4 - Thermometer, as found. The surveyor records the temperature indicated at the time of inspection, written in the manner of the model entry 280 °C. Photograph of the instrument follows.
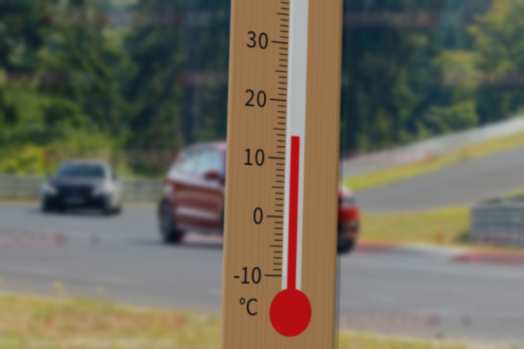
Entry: 14 °C
